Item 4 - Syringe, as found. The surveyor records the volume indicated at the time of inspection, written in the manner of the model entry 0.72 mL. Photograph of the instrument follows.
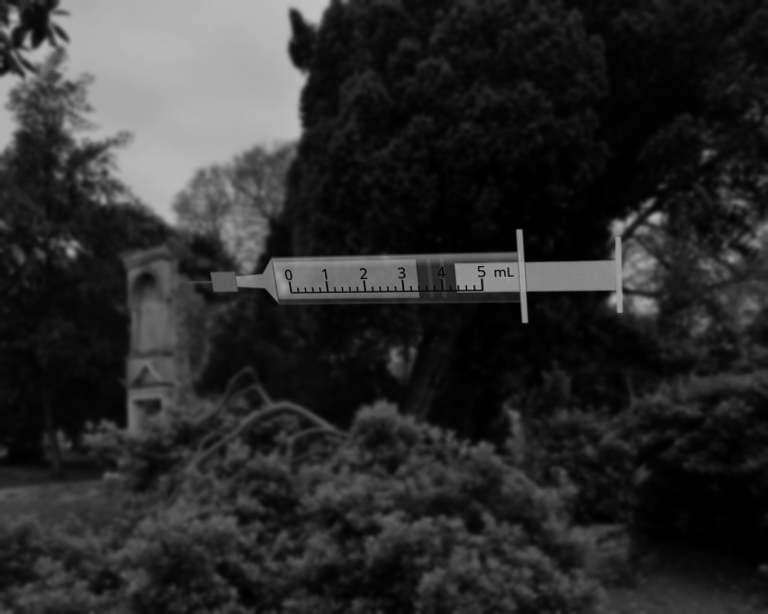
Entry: 3.4 mL
